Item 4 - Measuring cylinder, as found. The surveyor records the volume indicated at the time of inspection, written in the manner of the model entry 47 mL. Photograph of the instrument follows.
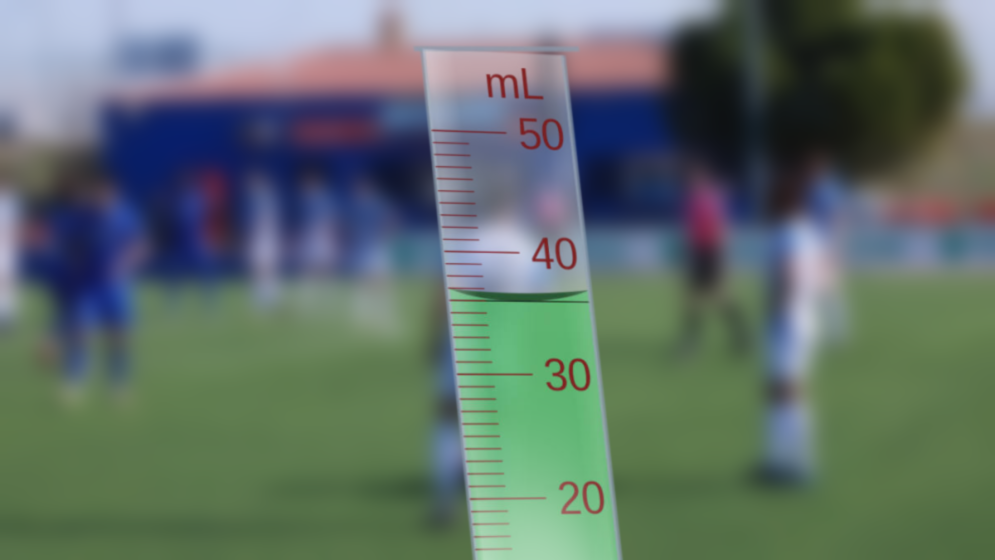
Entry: 36 mL
